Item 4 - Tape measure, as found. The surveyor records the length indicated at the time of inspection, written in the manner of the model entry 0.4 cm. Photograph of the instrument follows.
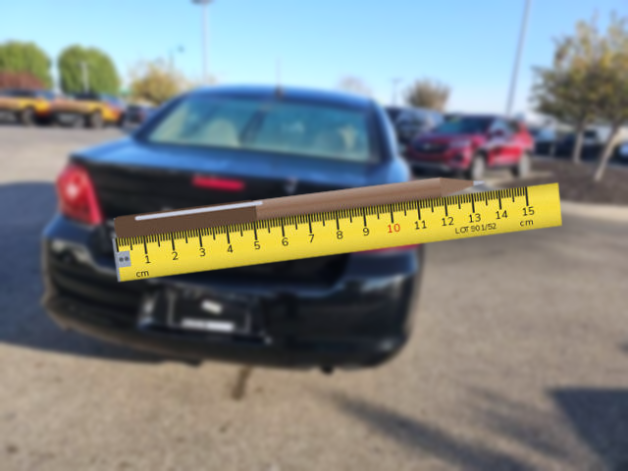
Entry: 13.5 cm
